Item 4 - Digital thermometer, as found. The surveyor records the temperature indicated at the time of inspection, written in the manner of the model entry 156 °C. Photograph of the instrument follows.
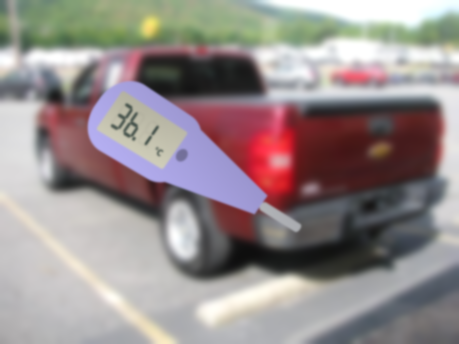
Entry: 36.1 °C
